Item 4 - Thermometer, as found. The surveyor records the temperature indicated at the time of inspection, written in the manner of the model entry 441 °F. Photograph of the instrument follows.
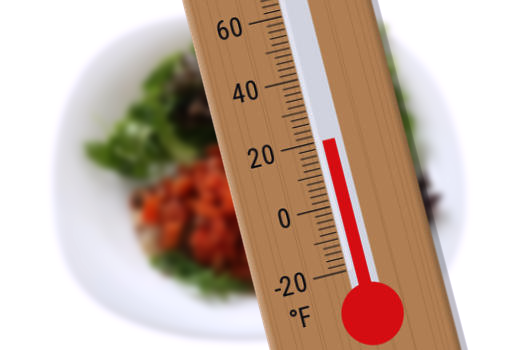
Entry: 20 °F
